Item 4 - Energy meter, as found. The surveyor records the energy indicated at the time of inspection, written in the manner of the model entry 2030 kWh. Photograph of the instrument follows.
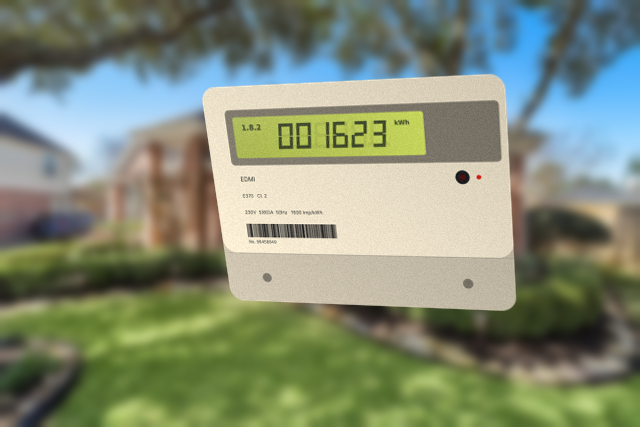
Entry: 1623 kWh
